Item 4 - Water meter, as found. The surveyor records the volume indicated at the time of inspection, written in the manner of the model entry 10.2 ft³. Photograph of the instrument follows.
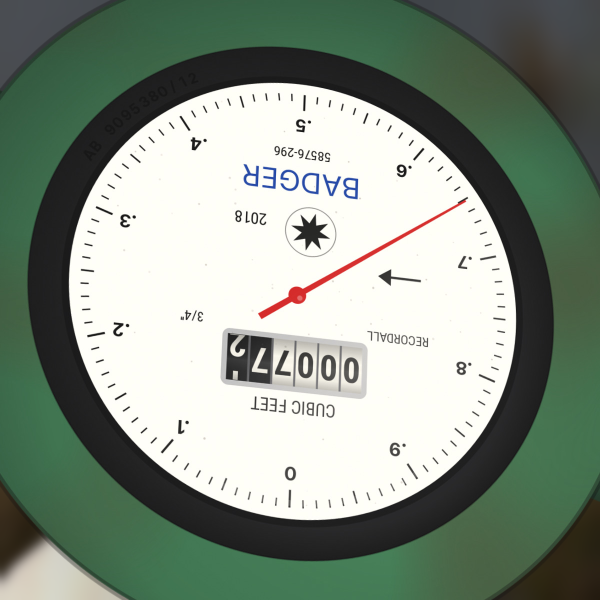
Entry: 771.65 ft³
